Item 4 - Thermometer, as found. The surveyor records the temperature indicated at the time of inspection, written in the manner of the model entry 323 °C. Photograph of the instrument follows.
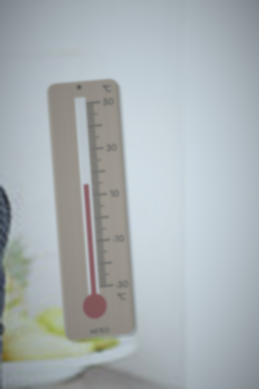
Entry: 15 °C
